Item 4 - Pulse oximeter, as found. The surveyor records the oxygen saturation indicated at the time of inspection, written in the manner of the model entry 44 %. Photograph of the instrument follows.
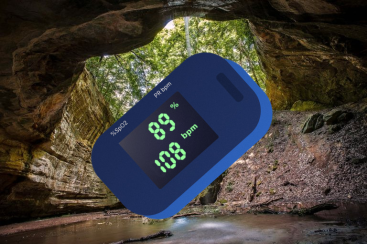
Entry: 89 %
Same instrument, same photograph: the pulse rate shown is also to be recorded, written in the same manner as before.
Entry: 108 bpm
